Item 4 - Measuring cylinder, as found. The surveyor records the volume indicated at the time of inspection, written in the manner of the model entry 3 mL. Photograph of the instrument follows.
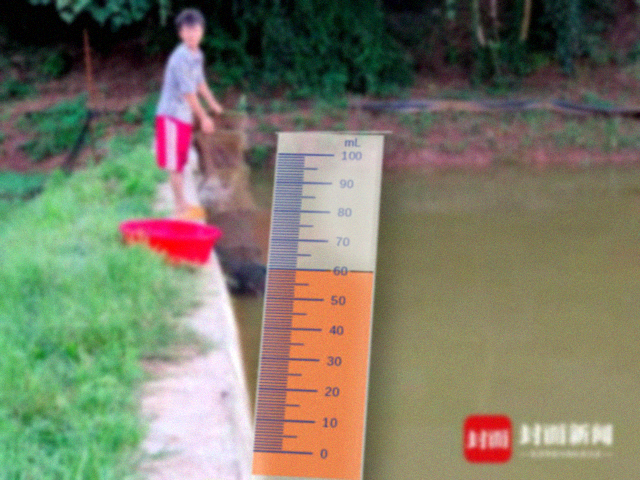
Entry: 60 mL
